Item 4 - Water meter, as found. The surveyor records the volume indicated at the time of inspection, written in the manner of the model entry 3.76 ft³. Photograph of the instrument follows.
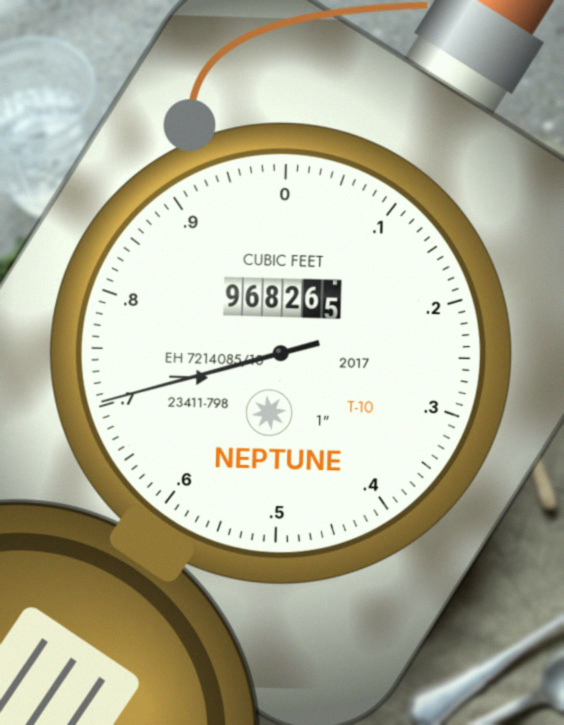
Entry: 968264.70 ft³
